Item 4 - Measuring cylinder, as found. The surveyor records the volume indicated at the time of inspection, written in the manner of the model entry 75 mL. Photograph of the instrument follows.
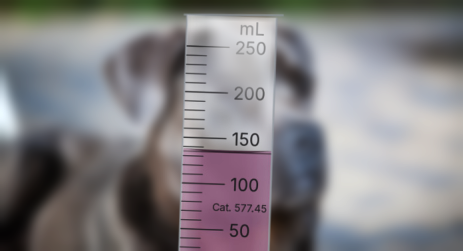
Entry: 135 mL
